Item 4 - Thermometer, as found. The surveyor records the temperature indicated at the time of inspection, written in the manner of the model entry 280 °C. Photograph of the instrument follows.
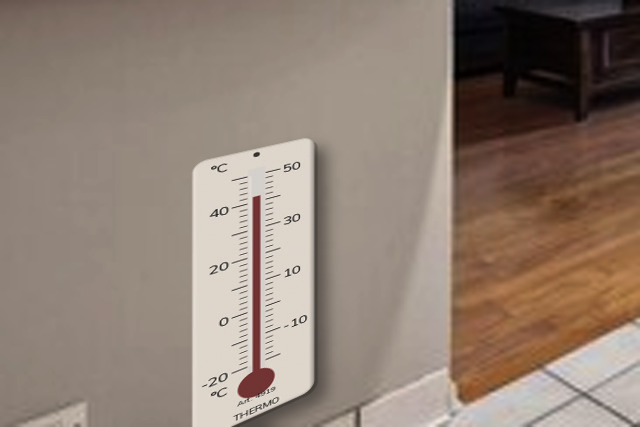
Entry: 42 °C
